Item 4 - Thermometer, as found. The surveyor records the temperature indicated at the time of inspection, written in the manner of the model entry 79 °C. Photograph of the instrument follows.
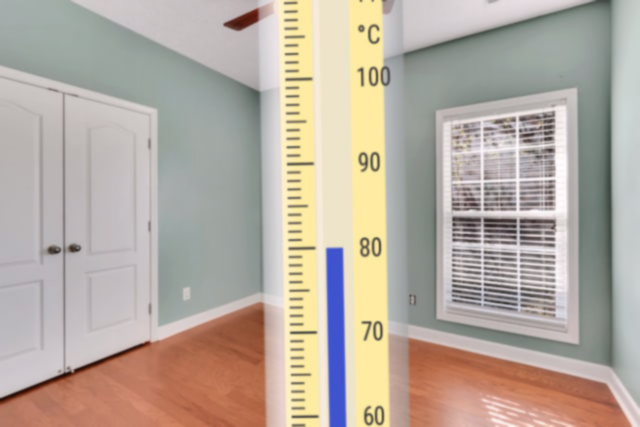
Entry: 80 °C
